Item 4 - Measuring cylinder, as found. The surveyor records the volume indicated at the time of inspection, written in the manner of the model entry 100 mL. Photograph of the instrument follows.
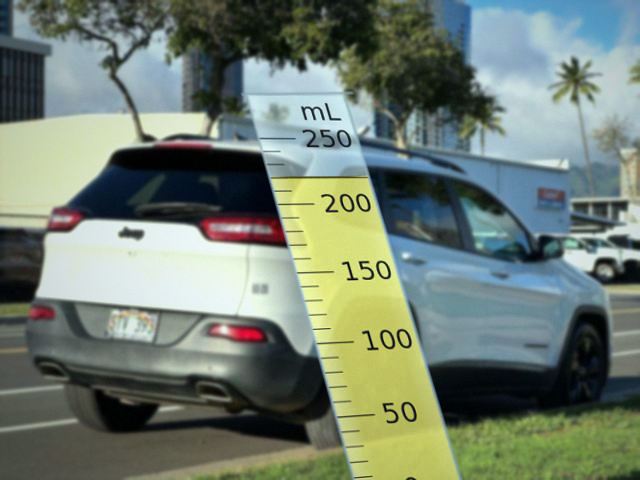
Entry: 220 mL
